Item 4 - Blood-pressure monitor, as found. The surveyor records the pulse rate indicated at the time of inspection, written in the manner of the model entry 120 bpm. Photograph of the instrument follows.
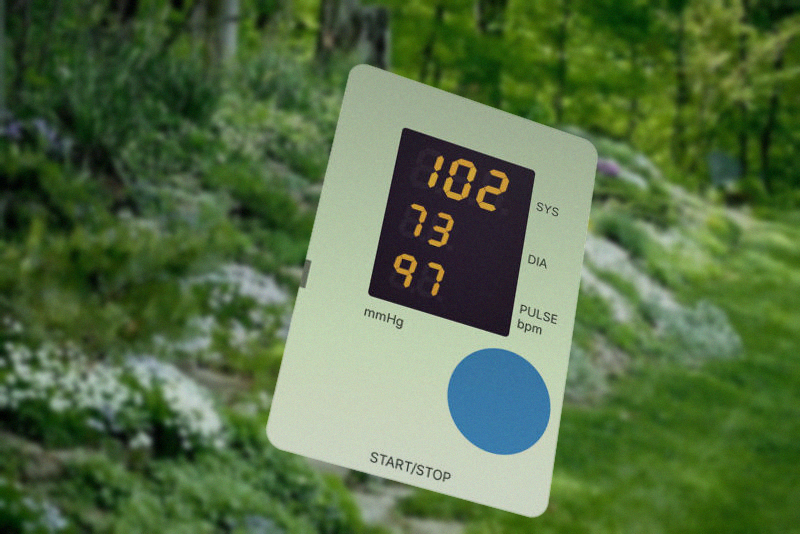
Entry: 97 bpm
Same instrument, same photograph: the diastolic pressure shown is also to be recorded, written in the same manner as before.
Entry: 73 mmHg
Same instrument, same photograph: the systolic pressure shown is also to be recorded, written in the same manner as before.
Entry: 102 mmHg
